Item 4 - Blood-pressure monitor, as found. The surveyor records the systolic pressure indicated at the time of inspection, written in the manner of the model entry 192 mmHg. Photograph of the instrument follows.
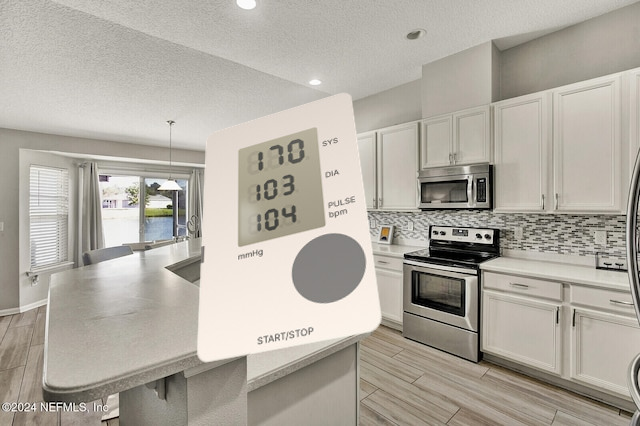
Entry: 170 mmHg
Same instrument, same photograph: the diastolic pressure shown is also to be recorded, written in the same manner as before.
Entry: 103 mmHg
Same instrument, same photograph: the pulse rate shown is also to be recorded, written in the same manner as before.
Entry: 104 bpm
